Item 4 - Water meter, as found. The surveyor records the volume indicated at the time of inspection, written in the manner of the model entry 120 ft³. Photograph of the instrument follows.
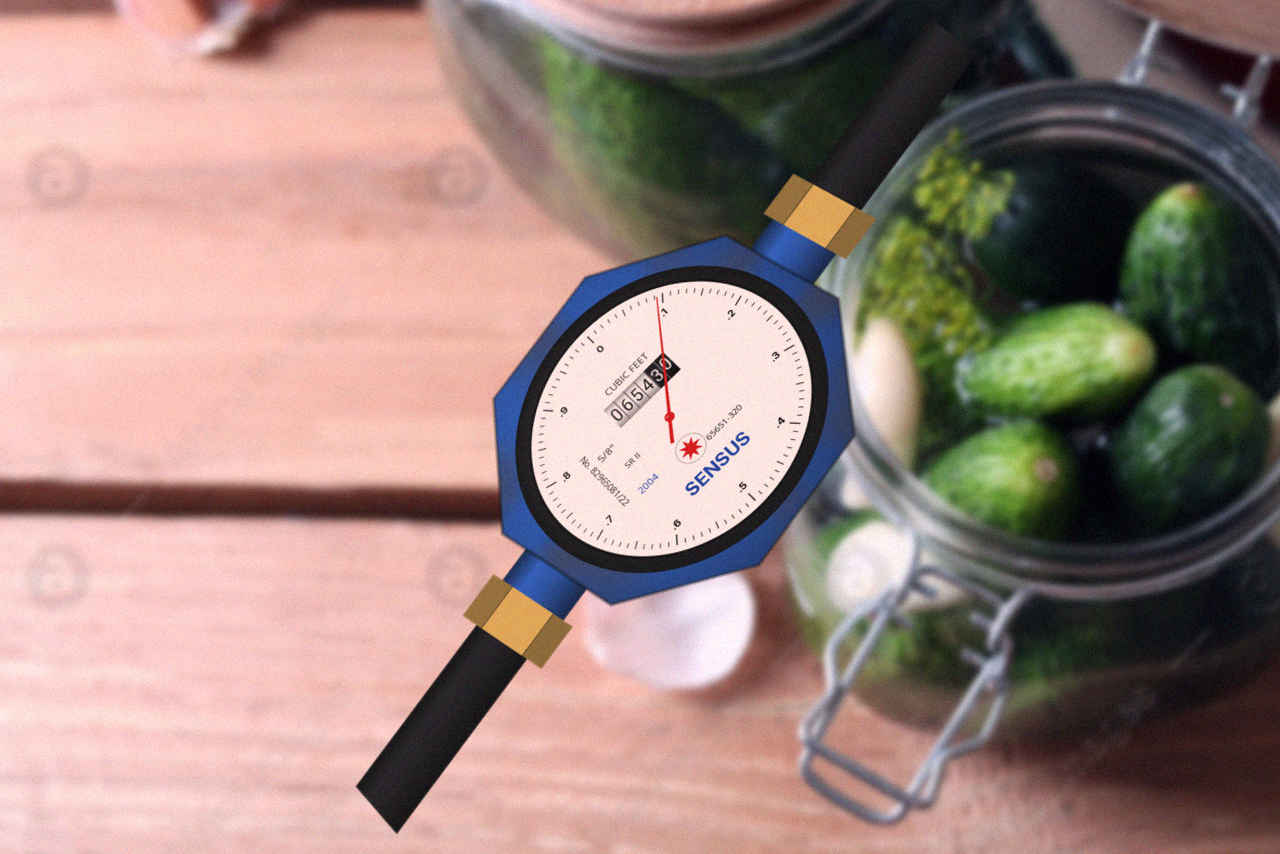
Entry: 65430.09 ft³
